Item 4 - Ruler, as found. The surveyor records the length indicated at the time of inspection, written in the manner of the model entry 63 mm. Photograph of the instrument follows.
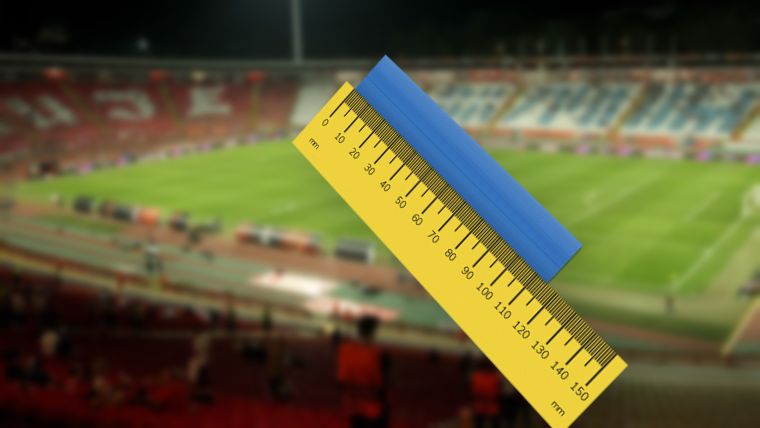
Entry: 115 mm
